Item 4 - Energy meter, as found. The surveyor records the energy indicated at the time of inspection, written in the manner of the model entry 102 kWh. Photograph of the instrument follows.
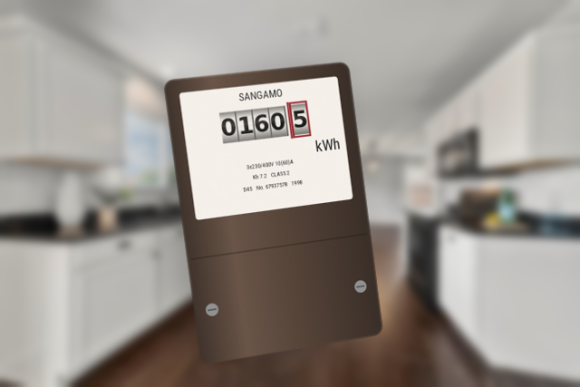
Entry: 160.5 kWh
